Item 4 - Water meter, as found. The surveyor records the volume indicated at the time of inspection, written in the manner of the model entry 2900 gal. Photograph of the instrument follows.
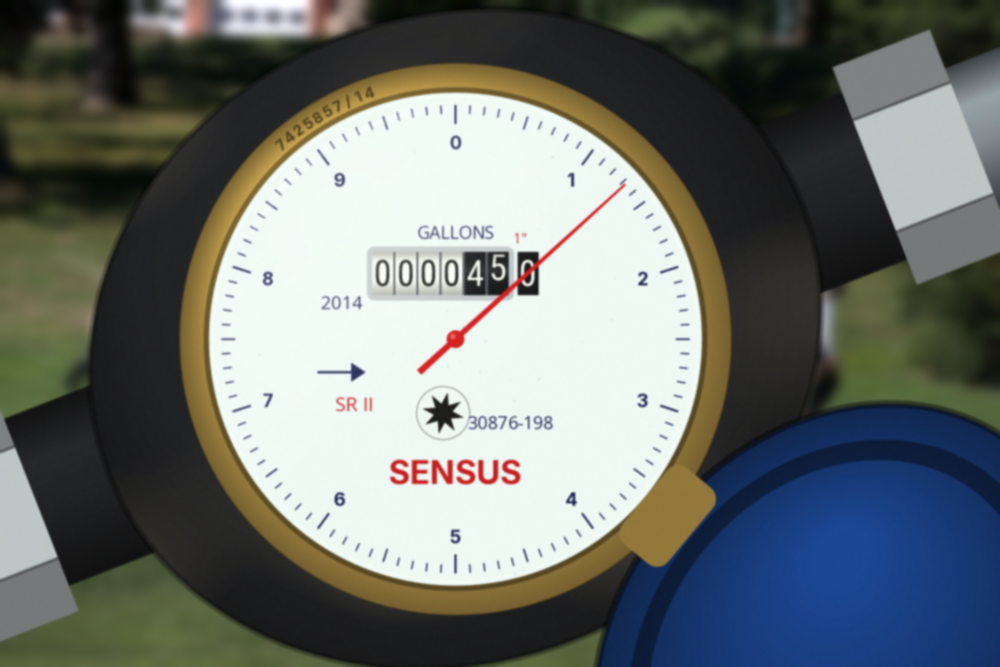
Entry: 451.3 gal
